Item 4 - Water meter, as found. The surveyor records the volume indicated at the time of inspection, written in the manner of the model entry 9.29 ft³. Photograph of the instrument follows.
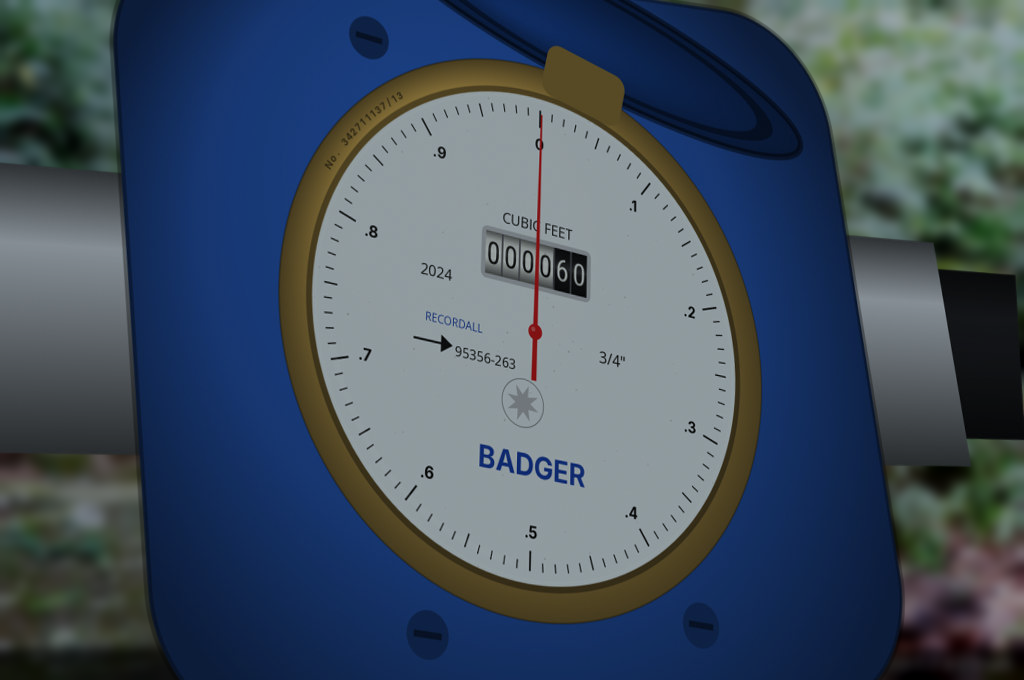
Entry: 60.00 ft³
